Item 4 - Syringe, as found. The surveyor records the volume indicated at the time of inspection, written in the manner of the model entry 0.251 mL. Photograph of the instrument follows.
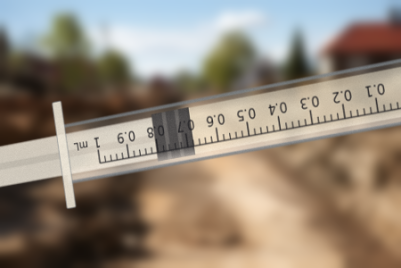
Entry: 0.68 mL
